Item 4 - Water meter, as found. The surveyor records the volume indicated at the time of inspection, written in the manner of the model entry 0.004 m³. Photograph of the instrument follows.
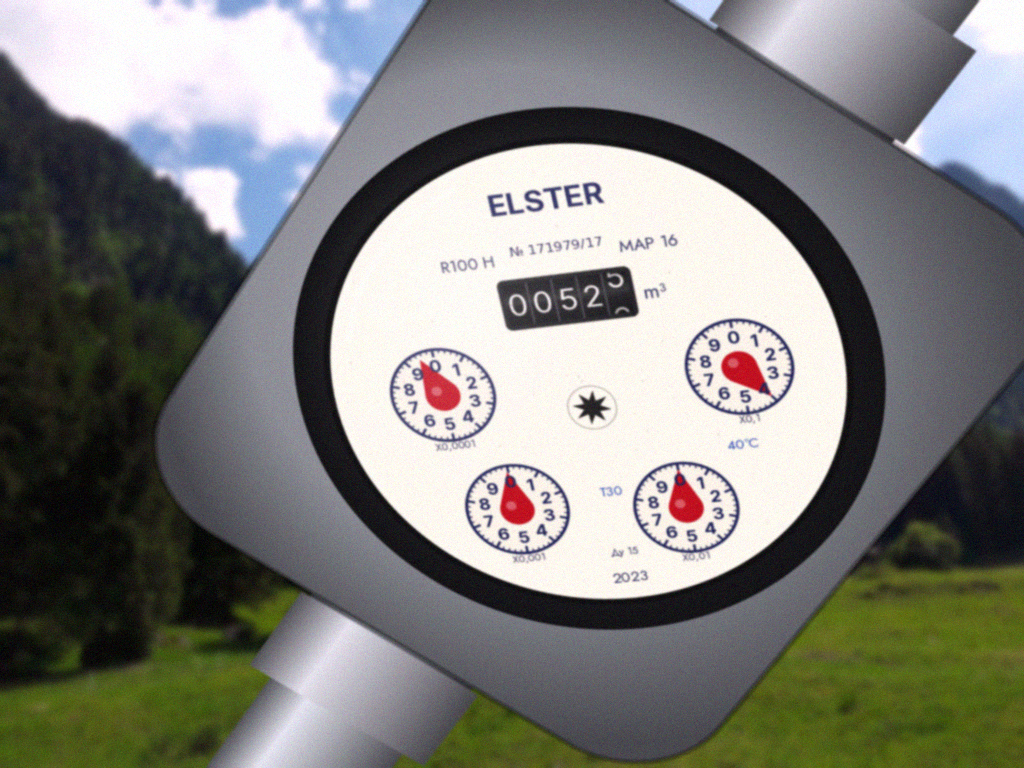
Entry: 525.3999 m³
